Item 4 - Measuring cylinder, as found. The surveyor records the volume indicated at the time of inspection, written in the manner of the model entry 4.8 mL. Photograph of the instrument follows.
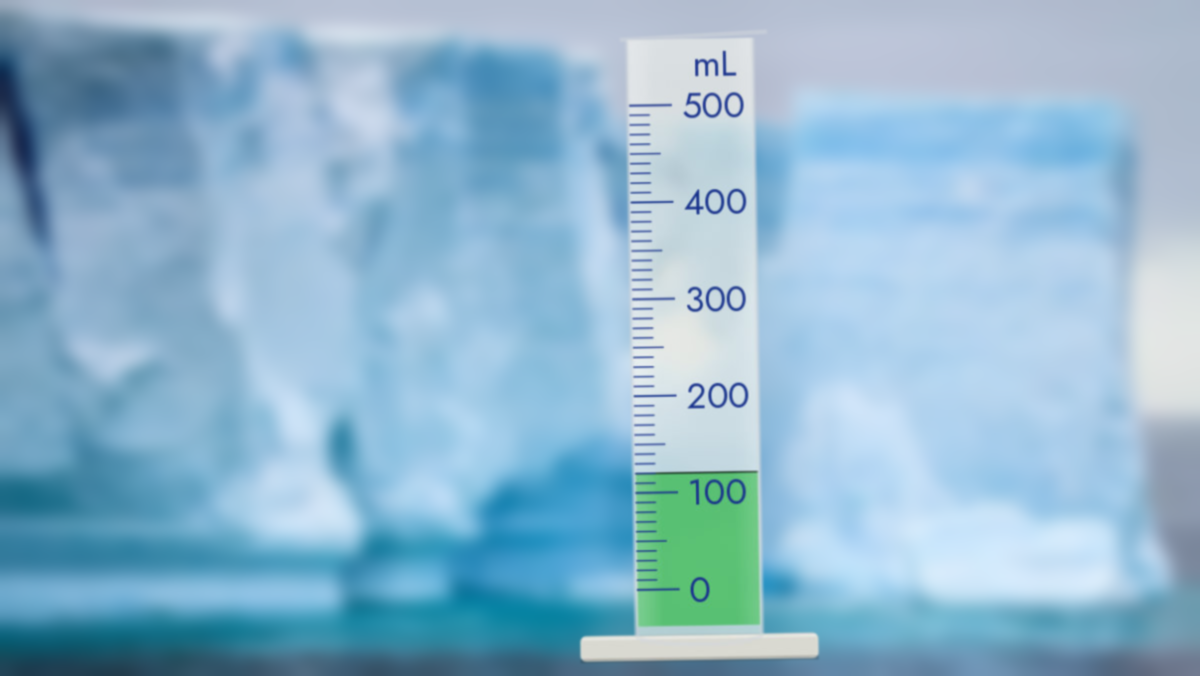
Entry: 120 mL
